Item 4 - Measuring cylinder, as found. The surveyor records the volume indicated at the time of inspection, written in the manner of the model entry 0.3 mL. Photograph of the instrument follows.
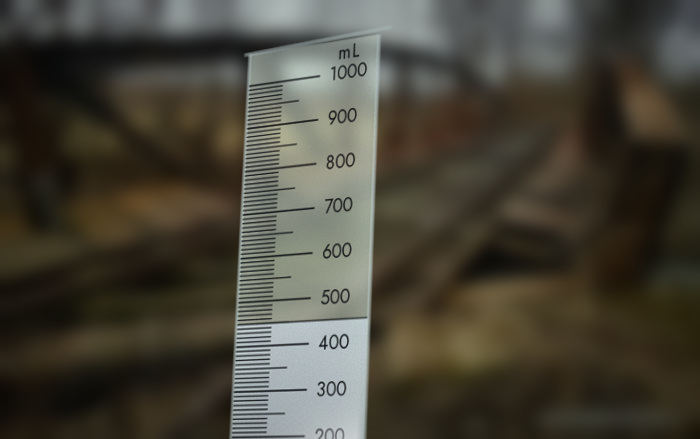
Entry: 450 mL
